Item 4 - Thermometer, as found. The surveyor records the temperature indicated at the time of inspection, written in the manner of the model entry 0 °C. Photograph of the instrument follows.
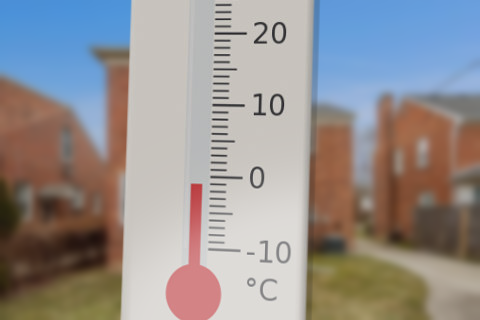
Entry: -1 °C
